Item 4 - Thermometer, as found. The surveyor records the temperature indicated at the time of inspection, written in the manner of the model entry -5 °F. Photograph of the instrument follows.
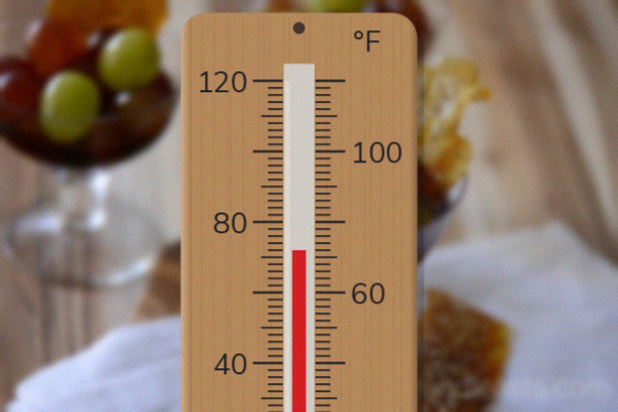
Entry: 72 °F
